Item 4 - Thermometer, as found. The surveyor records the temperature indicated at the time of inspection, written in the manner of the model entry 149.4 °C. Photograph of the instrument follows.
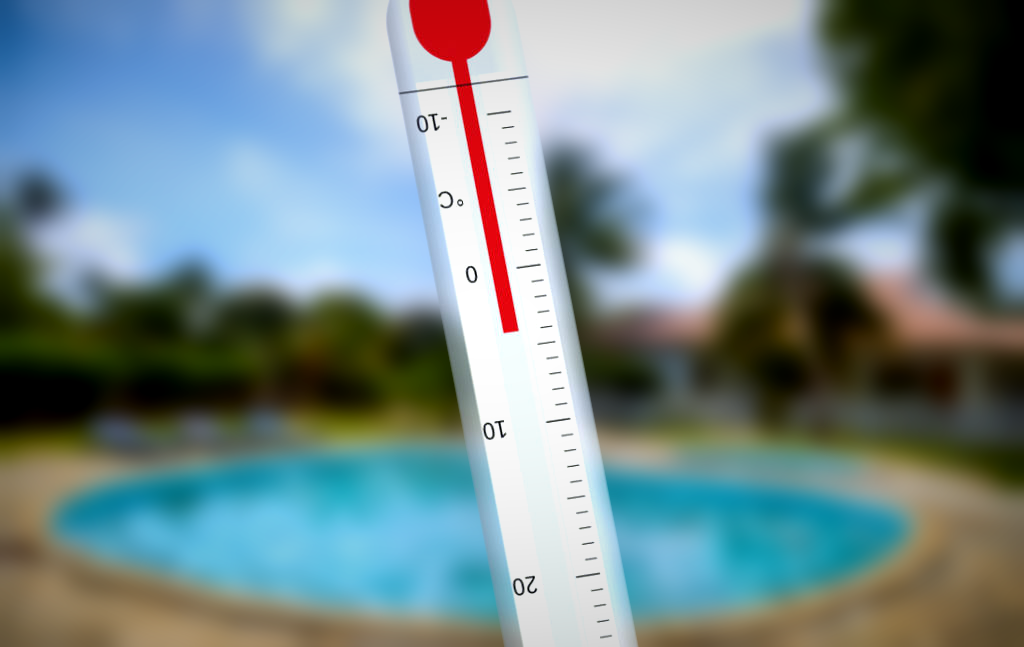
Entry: 4 °C
